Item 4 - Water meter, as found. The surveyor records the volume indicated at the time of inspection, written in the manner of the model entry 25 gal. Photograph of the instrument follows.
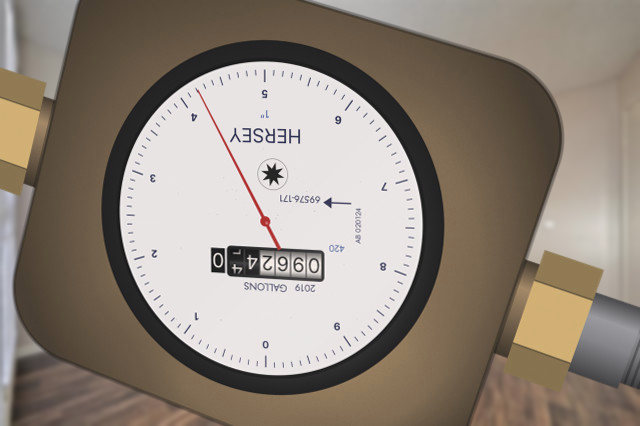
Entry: 962444.2 gal
